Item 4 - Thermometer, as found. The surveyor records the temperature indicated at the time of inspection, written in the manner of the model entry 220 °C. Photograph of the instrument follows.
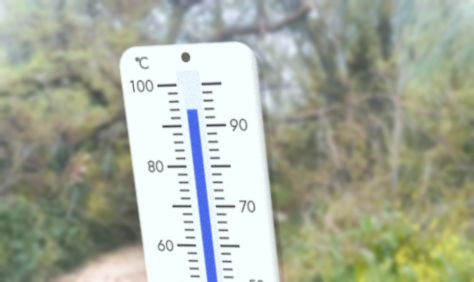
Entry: 94 °C
